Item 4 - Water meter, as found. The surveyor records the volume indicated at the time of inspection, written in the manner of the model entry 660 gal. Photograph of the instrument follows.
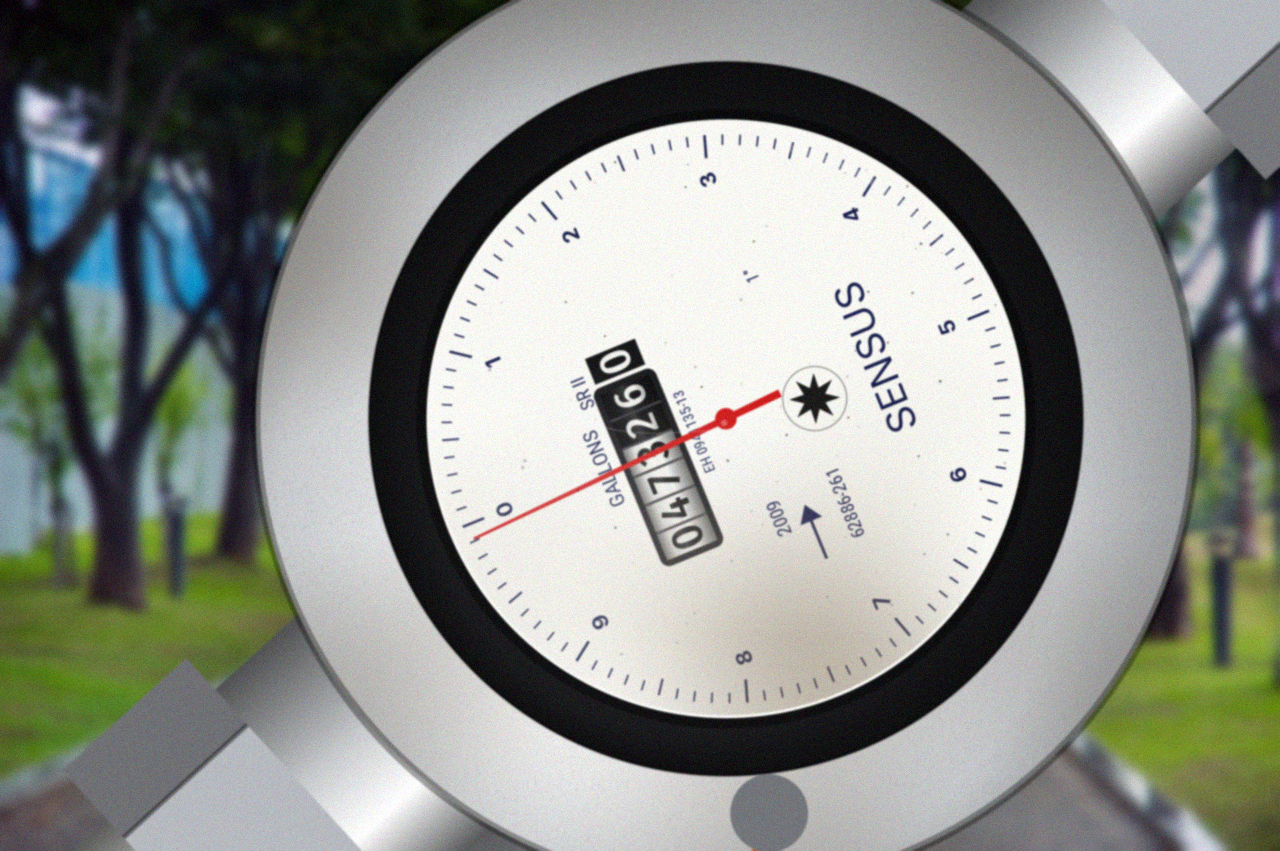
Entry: 473259.9 gal
